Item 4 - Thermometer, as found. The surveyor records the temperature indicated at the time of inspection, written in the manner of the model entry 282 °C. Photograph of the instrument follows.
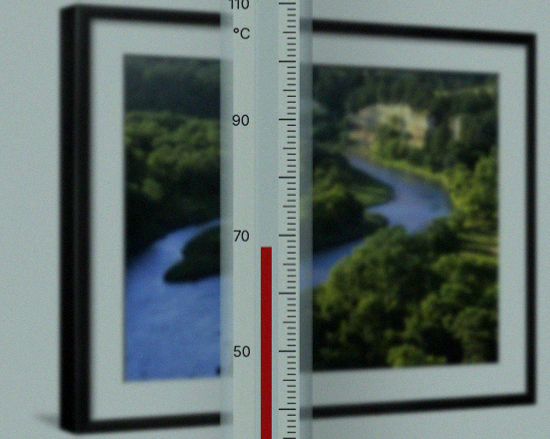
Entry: 68 °C
